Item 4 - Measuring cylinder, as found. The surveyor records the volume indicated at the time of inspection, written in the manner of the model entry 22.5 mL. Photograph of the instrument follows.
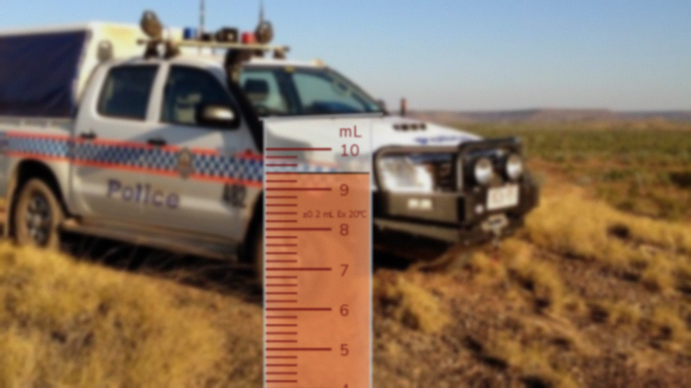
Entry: 9.4 mL
